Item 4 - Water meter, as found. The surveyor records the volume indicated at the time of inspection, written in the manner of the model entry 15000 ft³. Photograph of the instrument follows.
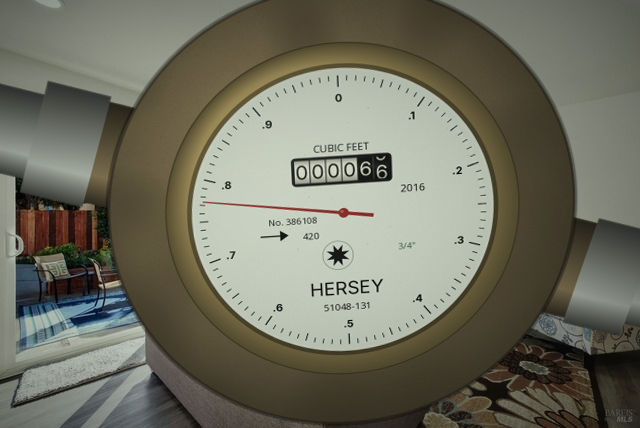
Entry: 65.77 ft³
